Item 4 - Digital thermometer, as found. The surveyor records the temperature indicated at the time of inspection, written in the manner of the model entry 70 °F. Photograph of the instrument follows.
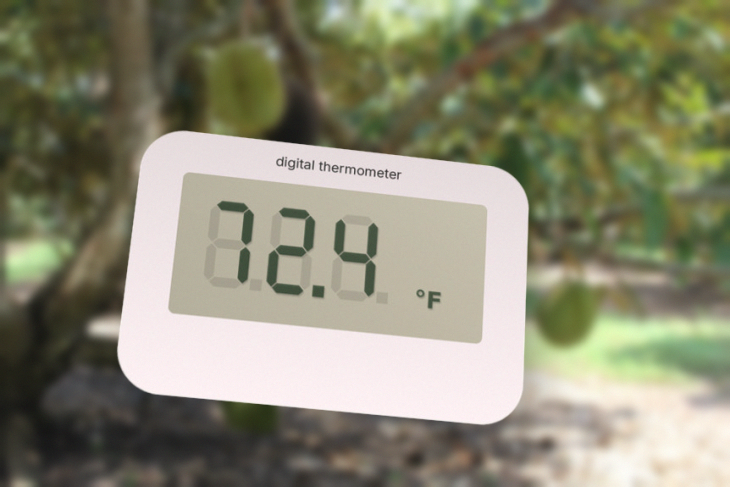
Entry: 72.4 °F
